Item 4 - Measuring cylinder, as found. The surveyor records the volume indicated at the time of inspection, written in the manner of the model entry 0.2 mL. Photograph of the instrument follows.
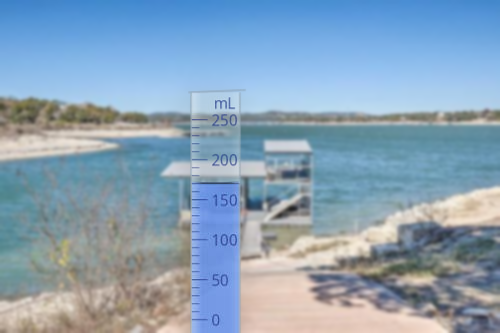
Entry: 170 mL
